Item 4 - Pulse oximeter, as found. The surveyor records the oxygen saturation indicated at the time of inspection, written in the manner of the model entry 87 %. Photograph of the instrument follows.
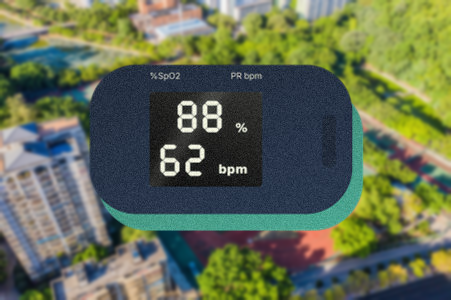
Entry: 88 %
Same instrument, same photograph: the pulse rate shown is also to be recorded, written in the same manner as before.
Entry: 62 bpm
